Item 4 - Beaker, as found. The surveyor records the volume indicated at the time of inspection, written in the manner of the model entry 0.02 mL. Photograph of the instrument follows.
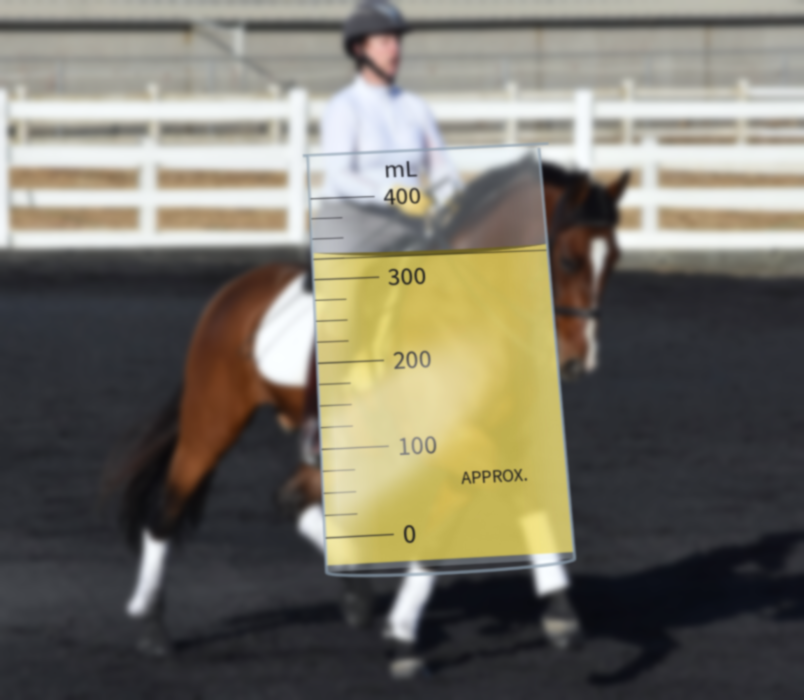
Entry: 325 mL
